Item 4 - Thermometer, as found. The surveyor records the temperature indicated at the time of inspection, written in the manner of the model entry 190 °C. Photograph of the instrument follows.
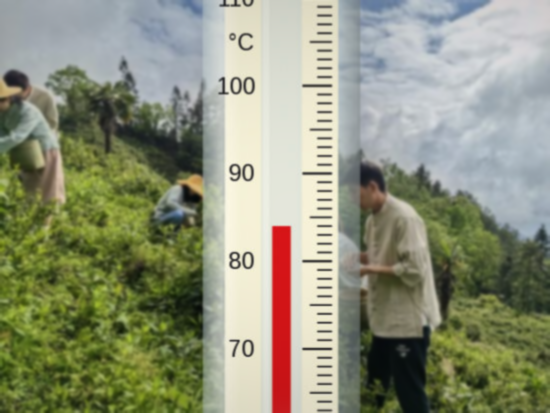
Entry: 84 °C
